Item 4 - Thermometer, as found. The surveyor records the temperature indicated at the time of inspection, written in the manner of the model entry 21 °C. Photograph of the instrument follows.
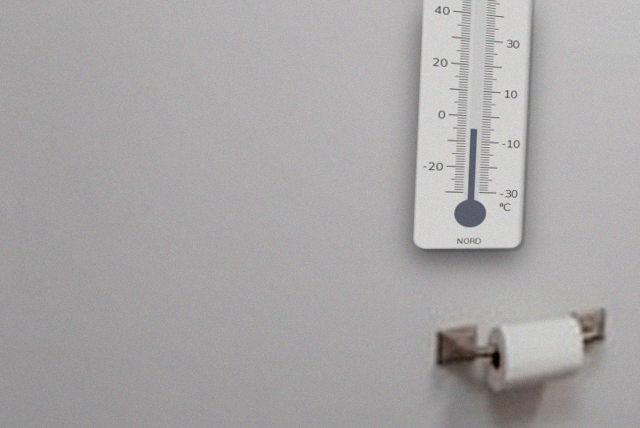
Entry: -5 °C
